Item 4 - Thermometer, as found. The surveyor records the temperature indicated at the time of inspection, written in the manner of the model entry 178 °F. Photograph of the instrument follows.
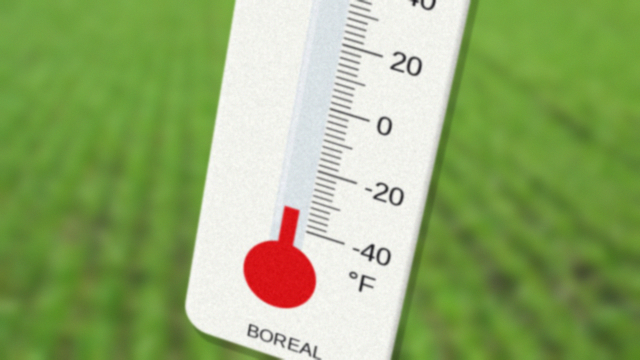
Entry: -34 °F
